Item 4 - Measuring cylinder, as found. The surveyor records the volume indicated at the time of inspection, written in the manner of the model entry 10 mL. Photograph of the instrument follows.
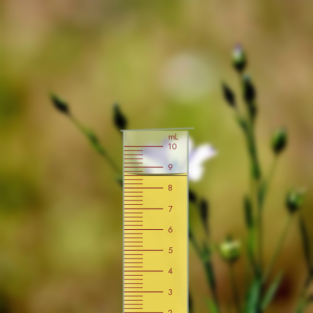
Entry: 8.6 mL
